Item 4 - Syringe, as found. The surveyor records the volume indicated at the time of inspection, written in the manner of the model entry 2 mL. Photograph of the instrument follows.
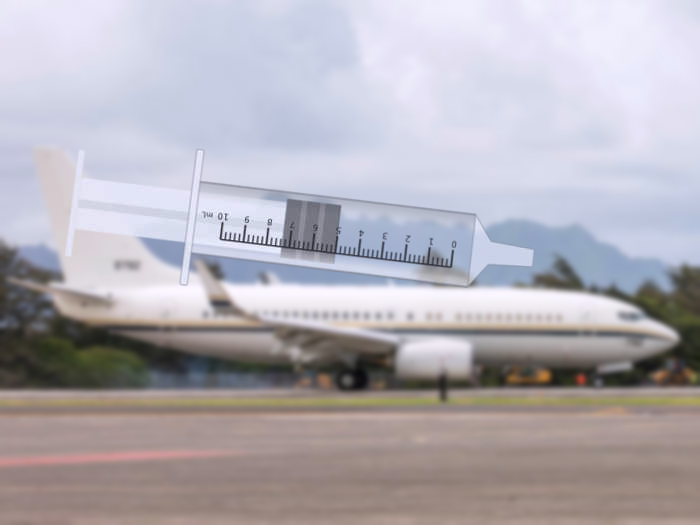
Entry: 5 mL
